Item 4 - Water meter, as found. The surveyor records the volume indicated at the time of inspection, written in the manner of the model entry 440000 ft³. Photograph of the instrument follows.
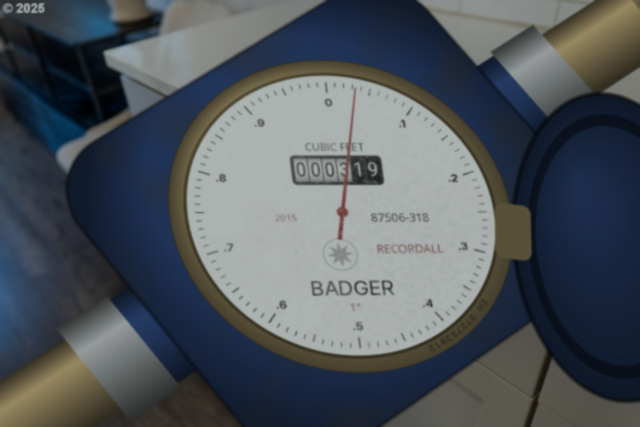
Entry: 319.03 ft³
